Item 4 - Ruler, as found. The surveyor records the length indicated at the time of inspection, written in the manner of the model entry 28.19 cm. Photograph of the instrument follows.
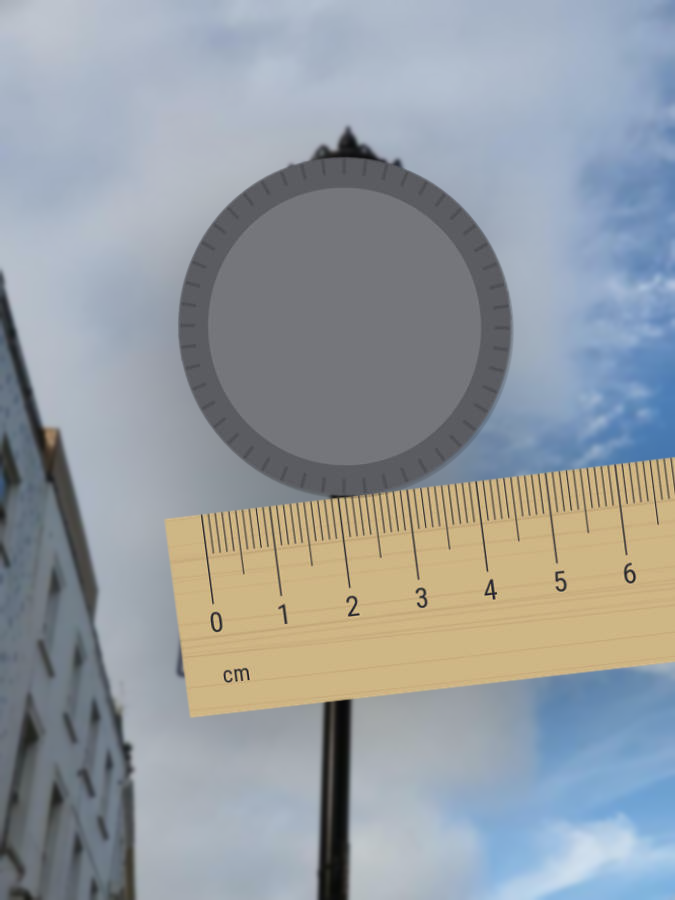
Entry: 4.8 cm
